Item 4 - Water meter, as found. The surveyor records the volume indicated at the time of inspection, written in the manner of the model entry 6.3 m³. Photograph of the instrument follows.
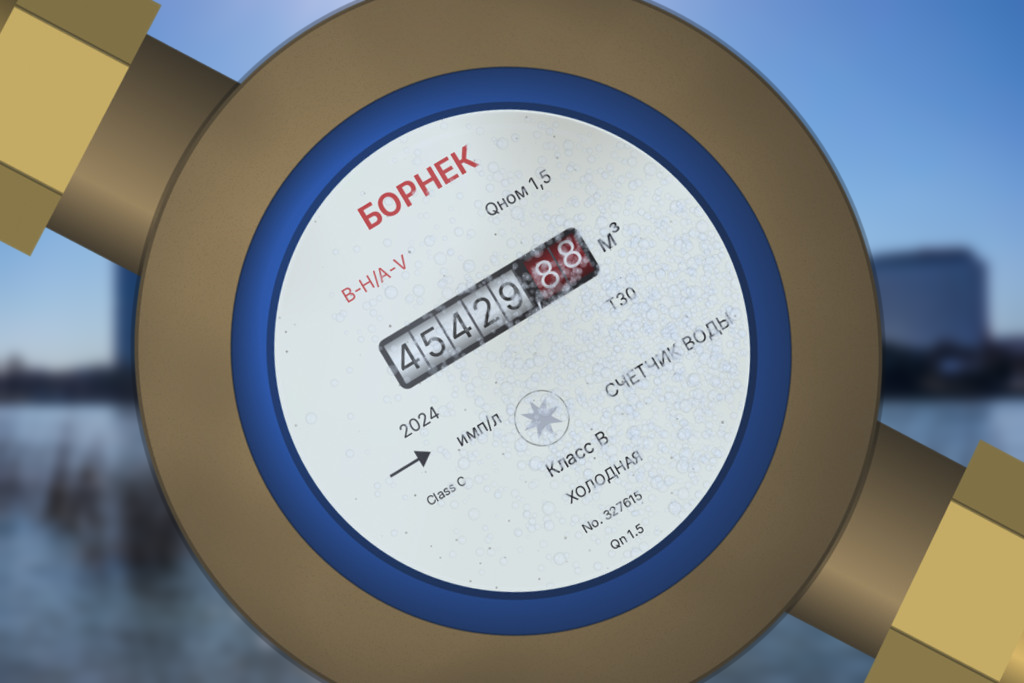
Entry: 45429.88 m³
